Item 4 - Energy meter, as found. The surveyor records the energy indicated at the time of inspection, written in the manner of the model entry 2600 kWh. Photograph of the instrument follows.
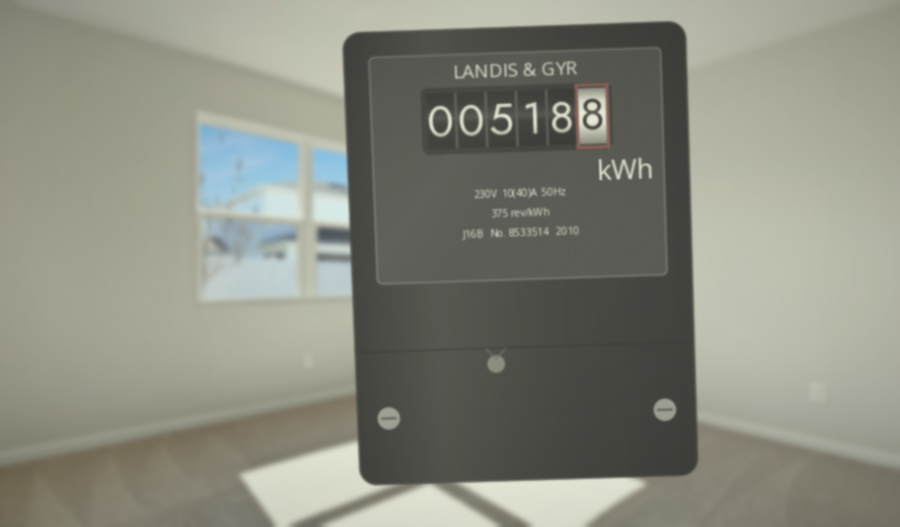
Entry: 518.8 kWh
